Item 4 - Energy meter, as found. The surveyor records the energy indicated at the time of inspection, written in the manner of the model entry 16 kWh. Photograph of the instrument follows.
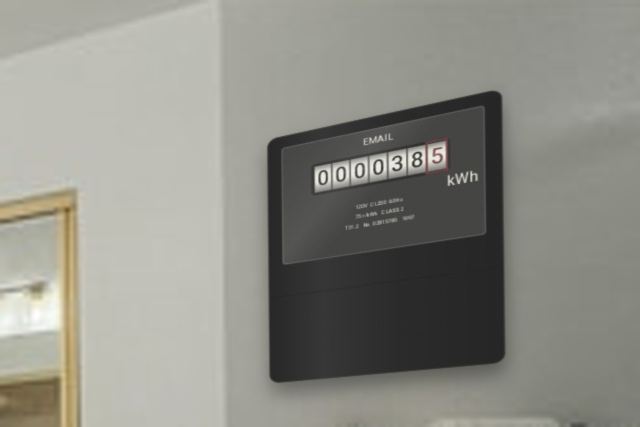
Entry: 38.5 kWh
